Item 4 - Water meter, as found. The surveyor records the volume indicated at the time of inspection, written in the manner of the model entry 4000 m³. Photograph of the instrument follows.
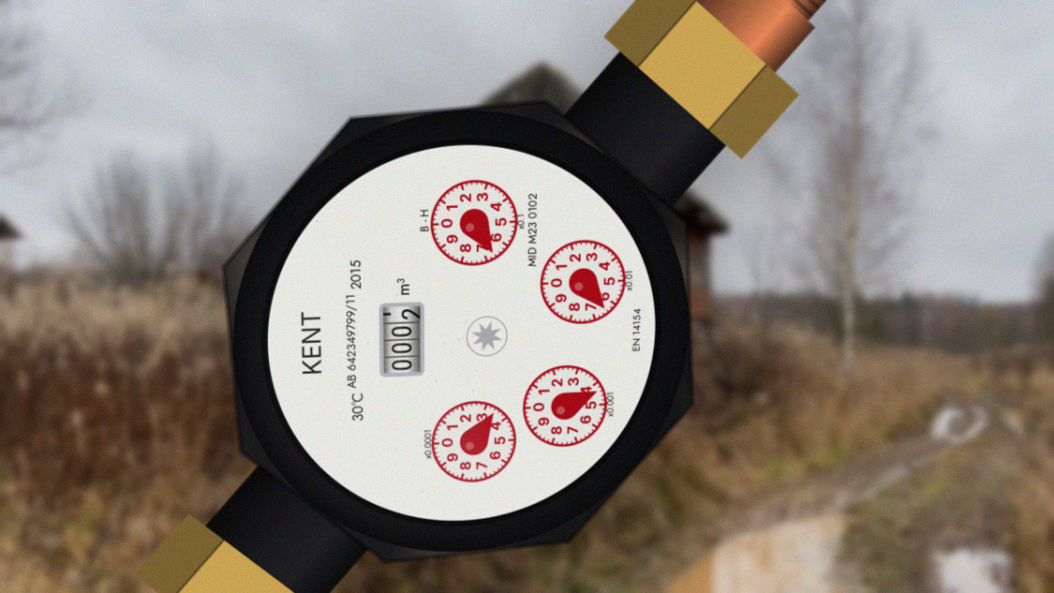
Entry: 1.6643 m³
